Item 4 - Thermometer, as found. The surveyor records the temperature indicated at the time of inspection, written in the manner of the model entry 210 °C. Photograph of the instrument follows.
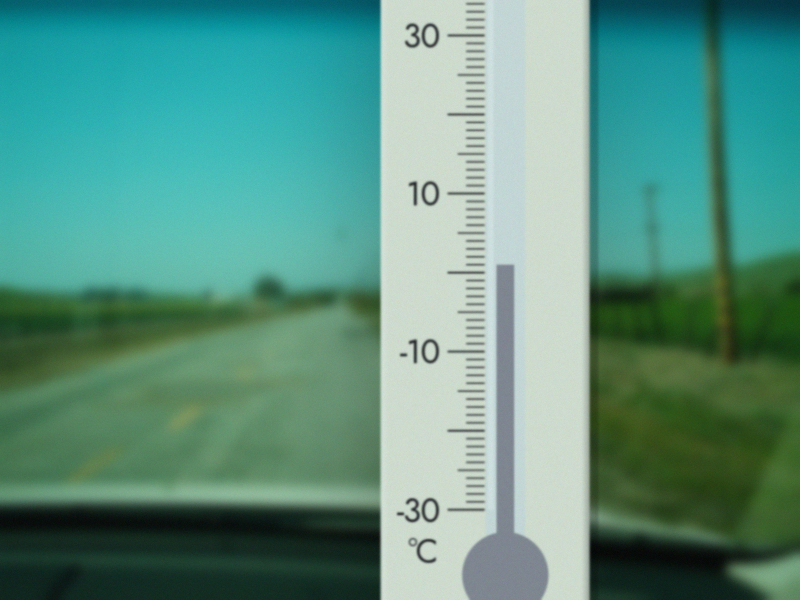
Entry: 1 °C
